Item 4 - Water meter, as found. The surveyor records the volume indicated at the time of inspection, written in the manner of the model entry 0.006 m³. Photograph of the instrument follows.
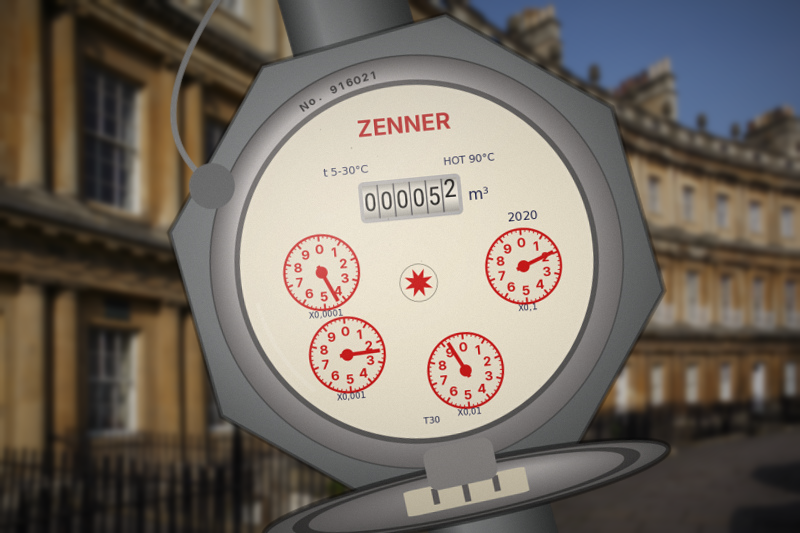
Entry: 52.1924 m³
